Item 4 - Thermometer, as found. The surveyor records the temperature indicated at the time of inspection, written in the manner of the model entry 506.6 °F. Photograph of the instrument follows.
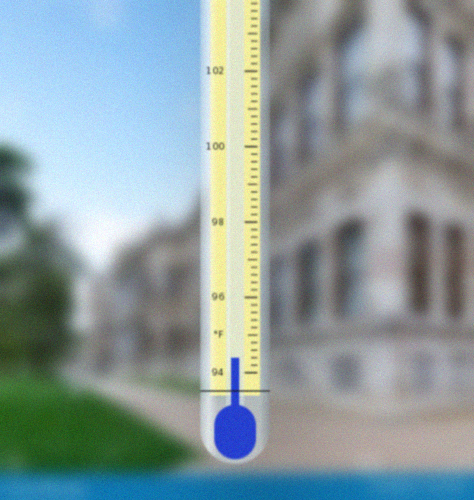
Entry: 94.4 °F
